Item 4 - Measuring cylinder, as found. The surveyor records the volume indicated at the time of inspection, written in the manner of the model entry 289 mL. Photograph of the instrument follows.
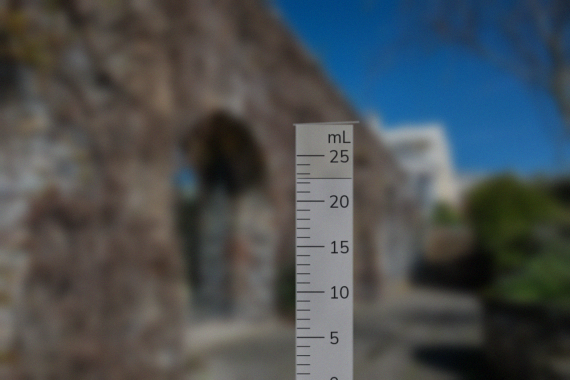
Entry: 22.5 mL
